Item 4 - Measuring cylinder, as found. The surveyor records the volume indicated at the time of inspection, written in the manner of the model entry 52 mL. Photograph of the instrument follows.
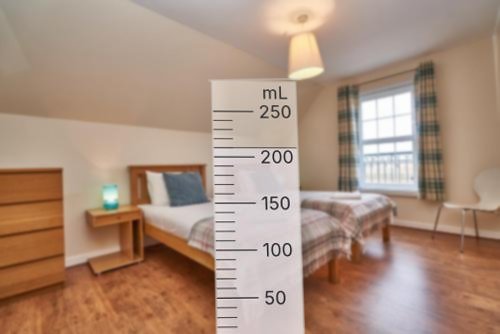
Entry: 210 mL
